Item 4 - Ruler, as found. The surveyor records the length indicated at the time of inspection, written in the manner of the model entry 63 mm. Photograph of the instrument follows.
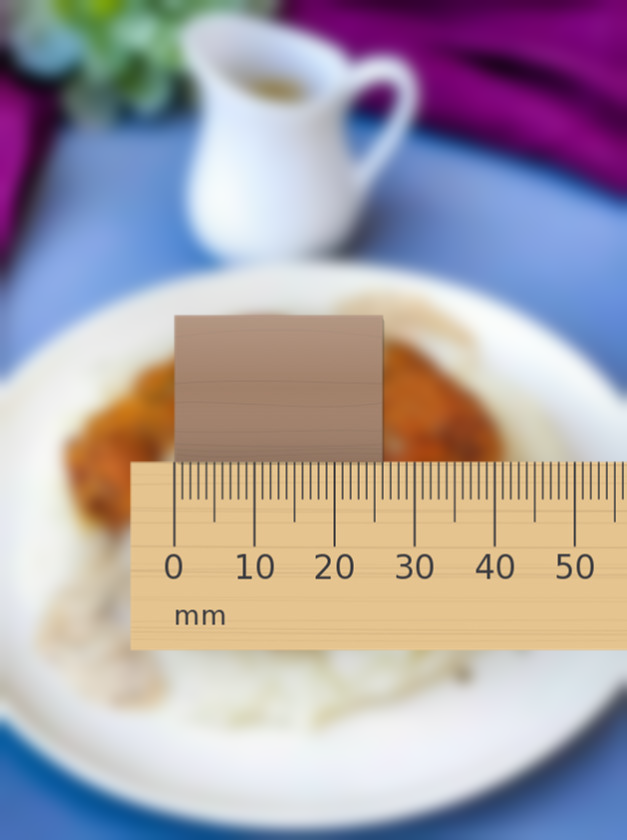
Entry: 26 mm
